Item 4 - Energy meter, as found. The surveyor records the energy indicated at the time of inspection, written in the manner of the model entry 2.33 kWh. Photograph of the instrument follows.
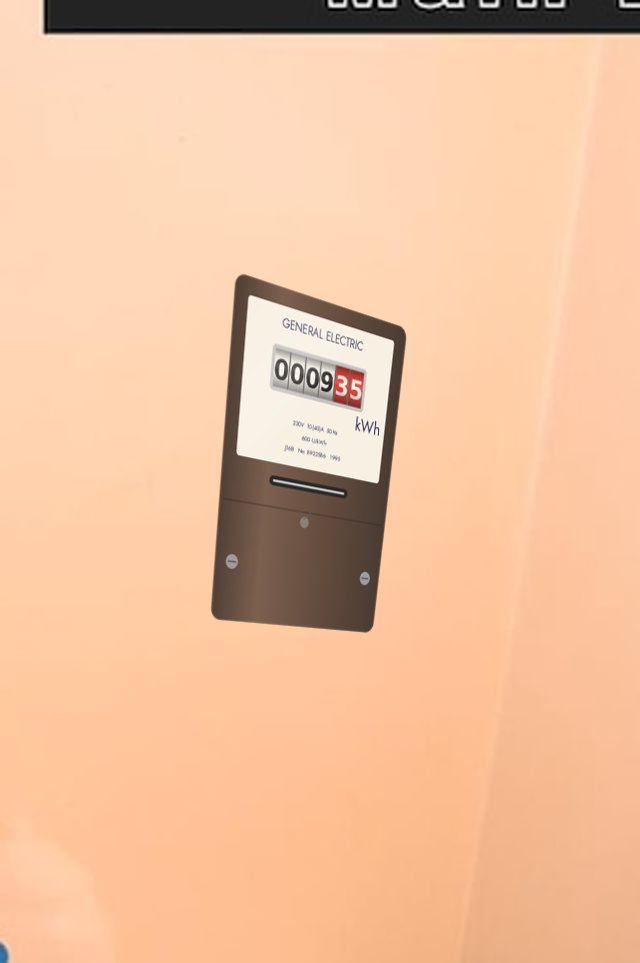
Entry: 9.35 kWh
